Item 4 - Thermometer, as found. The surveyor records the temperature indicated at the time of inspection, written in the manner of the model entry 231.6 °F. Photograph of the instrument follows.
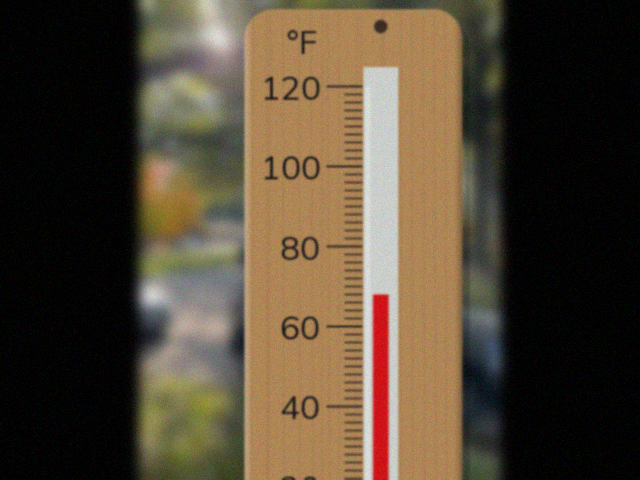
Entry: 68 °F
